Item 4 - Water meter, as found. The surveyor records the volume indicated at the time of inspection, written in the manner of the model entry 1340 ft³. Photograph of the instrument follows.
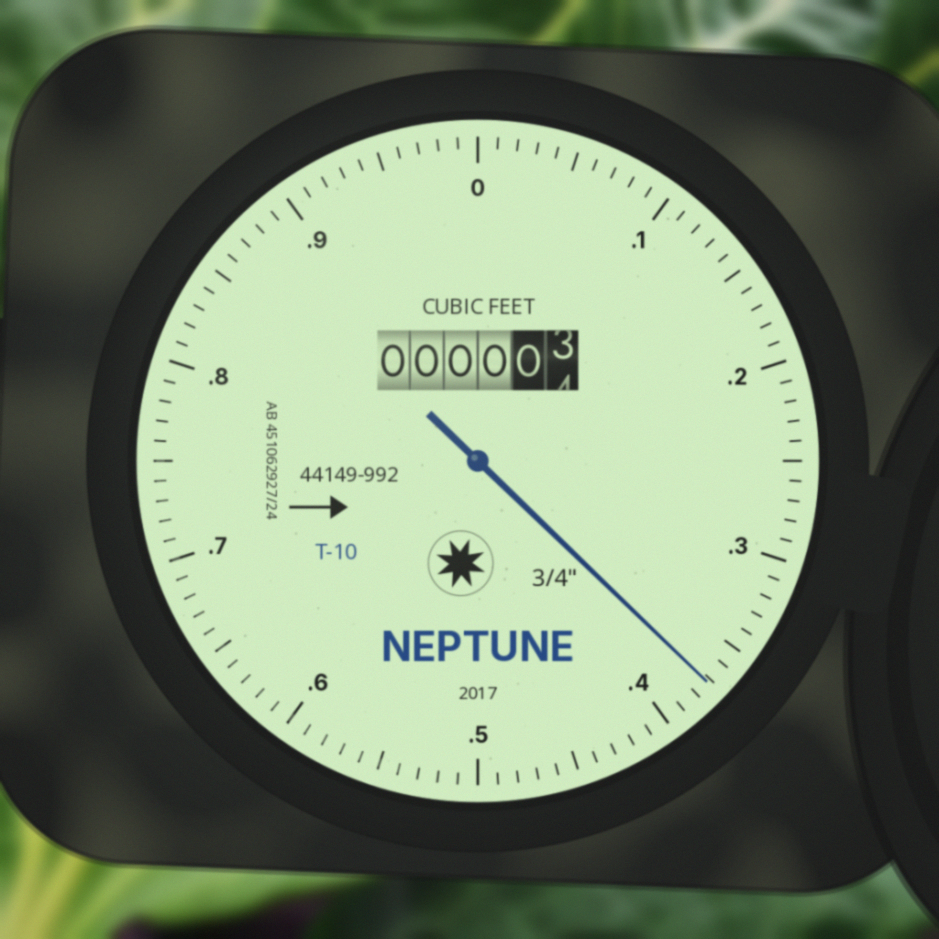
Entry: 3.37 ft³
